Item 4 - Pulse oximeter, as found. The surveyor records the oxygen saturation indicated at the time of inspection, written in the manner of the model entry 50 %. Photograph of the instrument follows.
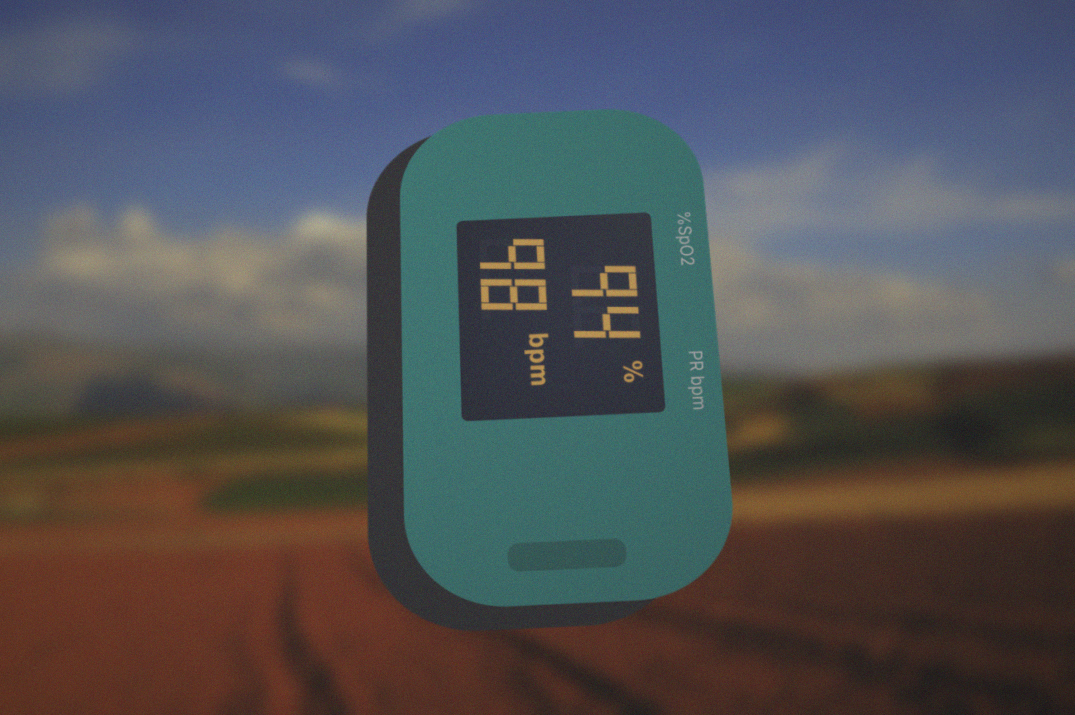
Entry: 94 %
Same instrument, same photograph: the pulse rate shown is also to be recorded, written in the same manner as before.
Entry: 98 bpm
